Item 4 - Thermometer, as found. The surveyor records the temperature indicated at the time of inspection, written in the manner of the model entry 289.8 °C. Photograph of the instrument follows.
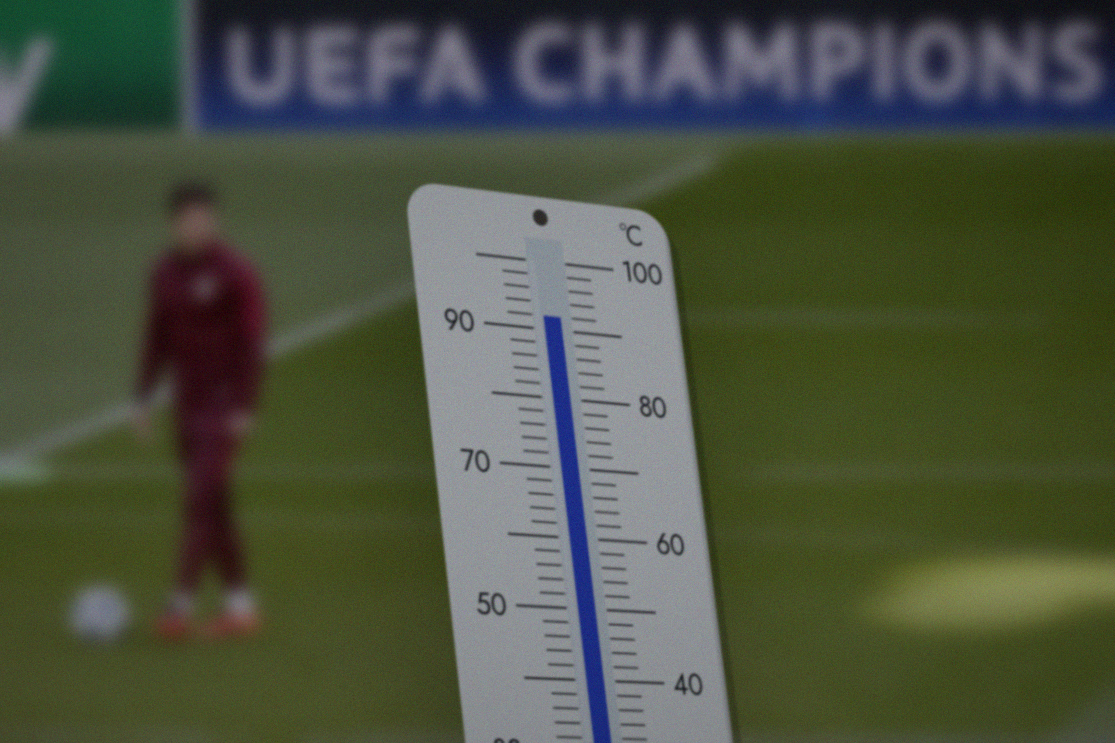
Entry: 92 °C
